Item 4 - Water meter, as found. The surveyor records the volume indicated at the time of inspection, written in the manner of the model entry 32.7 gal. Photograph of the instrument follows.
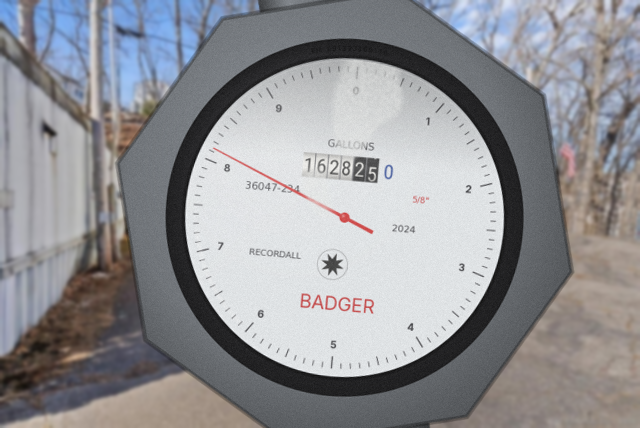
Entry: 1628248.1 gal
